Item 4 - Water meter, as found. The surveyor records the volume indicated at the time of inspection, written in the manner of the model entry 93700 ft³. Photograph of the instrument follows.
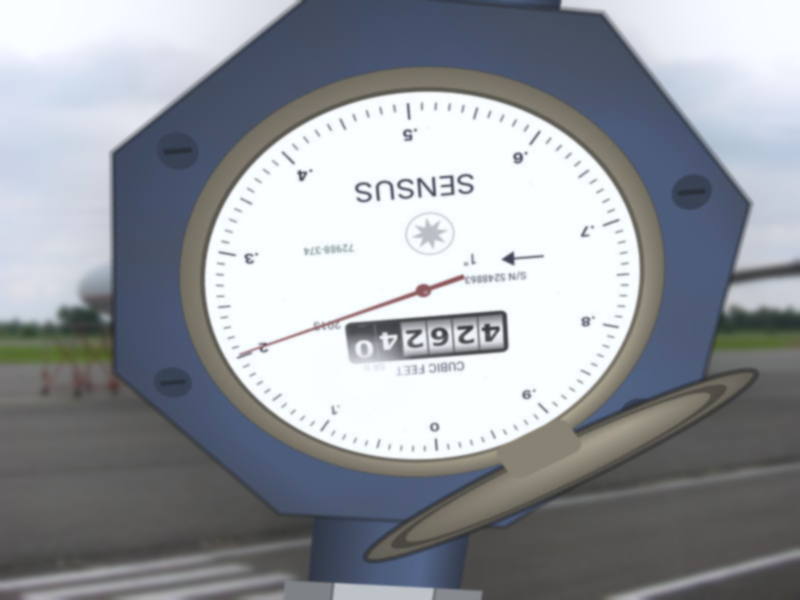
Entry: 426240.20 ft³
